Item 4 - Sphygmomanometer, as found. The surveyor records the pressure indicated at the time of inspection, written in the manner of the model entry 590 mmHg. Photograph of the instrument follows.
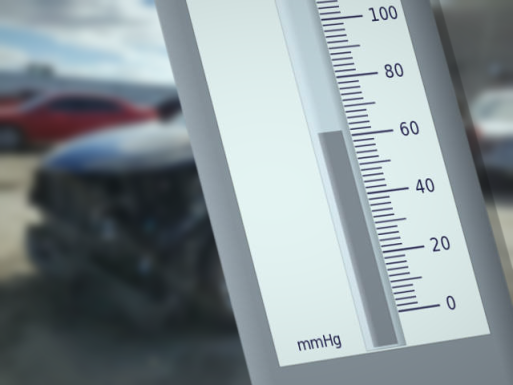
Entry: 62 mmHg
